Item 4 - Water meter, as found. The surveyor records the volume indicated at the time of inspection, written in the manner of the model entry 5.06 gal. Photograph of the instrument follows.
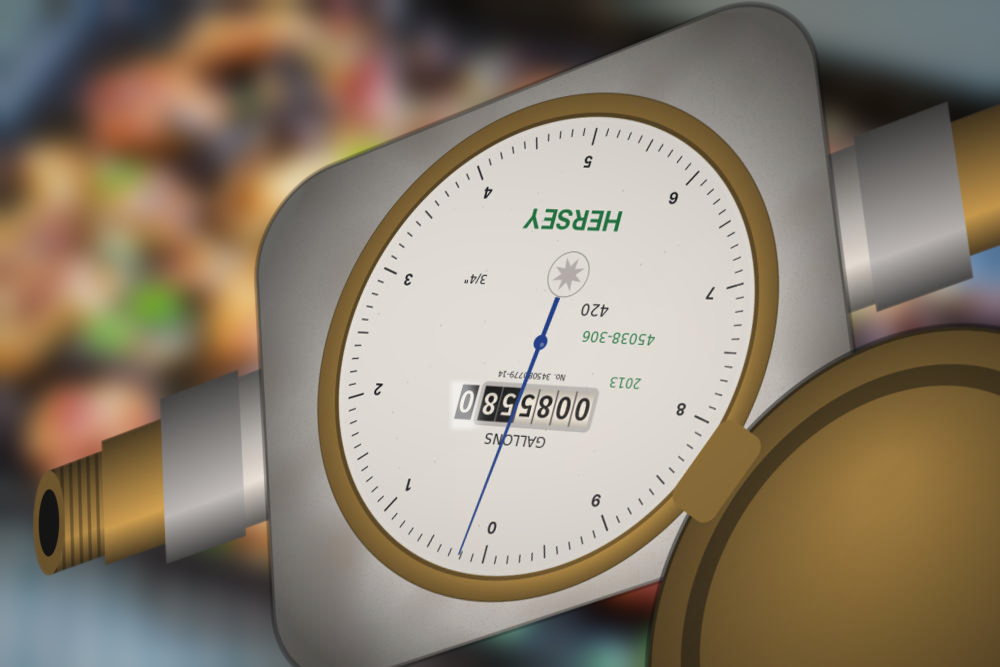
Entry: 85580.2 gal
